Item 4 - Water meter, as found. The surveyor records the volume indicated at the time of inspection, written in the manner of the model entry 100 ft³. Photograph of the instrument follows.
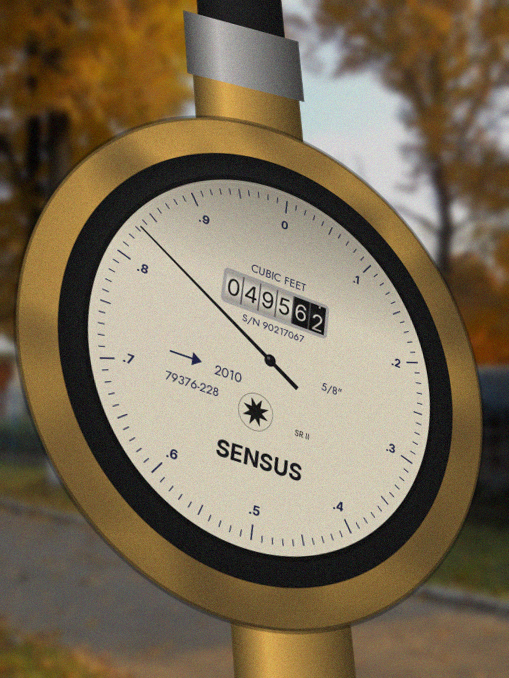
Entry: 49561.83 ft³
